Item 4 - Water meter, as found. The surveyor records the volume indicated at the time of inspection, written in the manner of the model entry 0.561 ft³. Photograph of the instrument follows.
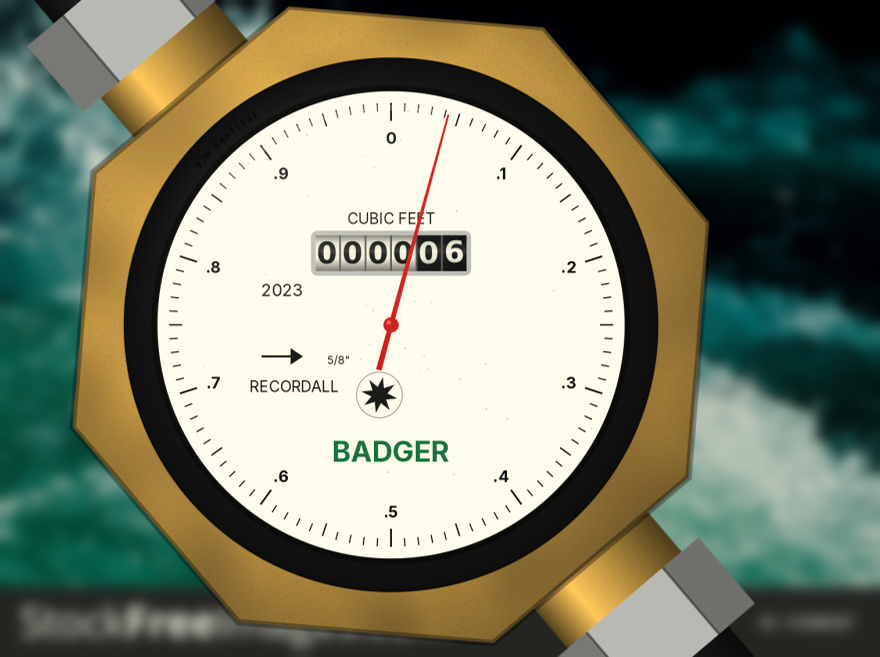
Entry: 6.04 ft³
